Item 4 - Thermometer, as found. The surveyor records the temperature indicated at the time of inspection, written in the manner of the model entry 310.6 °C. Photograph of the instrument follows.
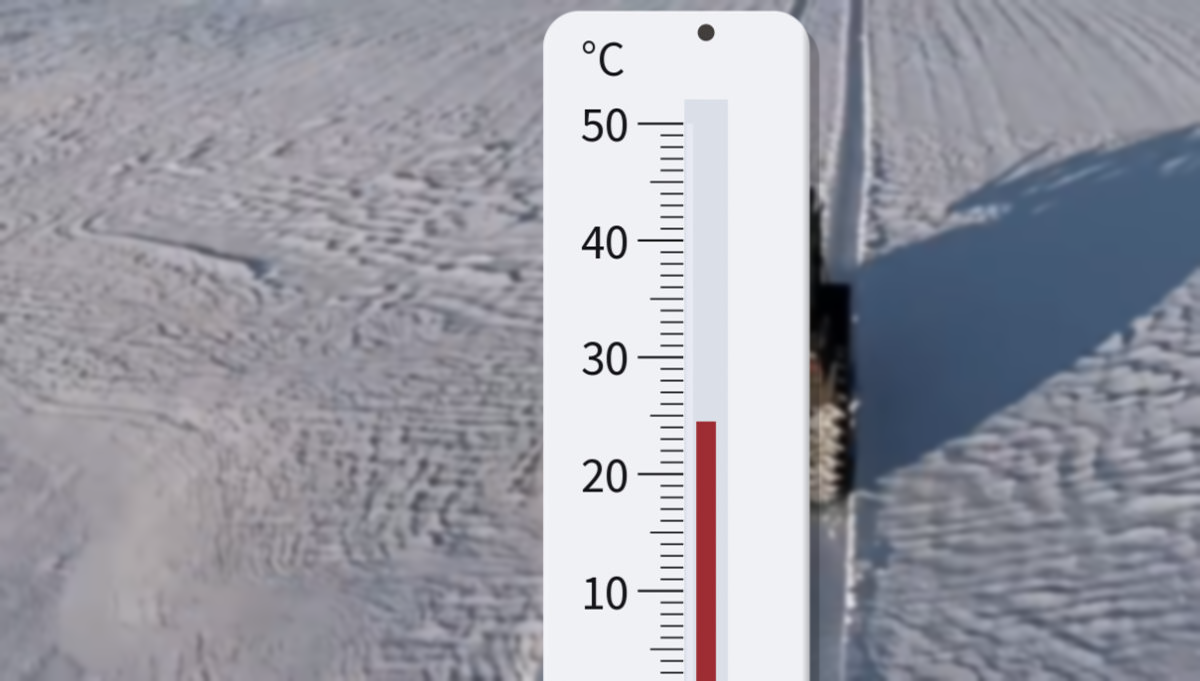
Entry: 24.5 °C
